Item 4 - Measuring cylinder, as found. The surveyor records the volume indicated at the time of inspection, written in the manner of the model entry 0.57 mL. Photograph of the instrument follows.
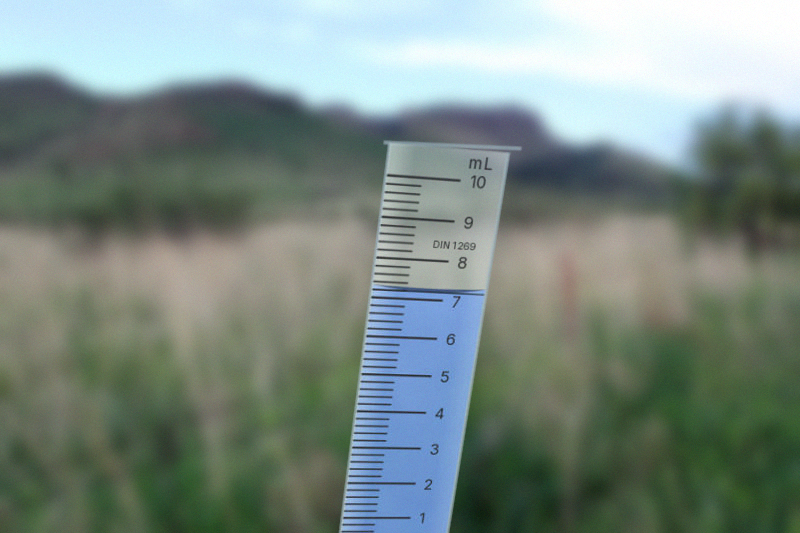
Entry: 7.2 mL
